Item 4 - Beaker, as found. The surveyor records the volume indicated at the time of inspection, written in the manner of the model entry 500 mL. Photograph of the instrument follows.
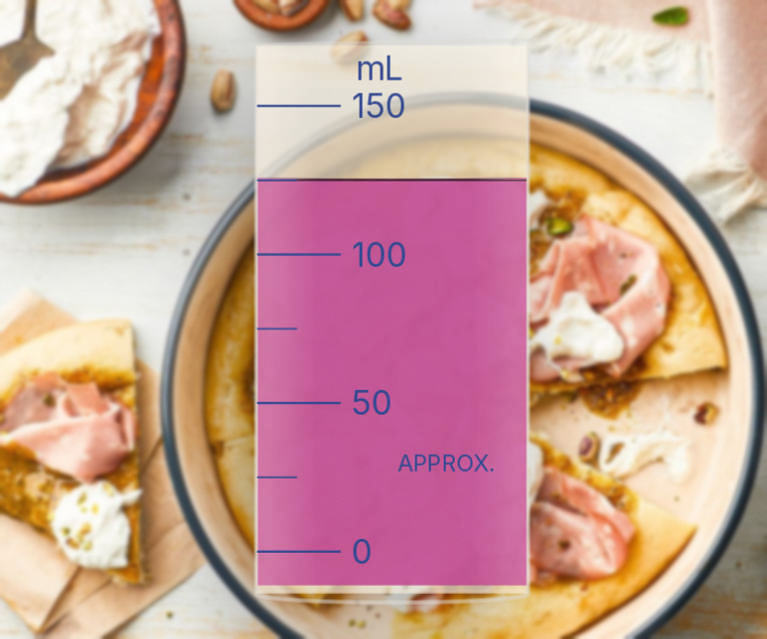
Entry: 125 mL
